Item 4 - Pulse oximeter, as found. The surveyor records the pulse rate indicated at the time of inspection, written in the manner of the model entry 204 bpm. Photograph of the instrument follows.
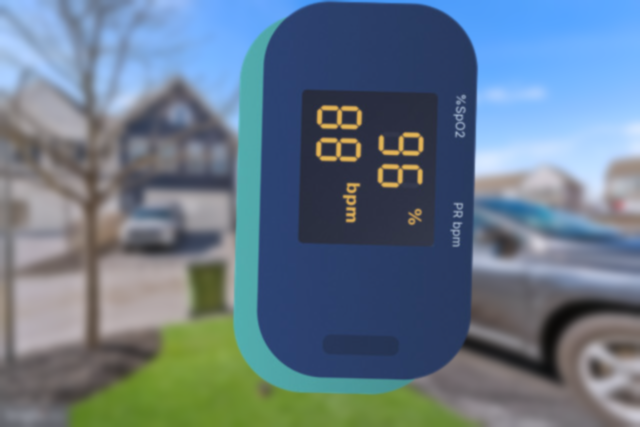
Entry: 88 bpm
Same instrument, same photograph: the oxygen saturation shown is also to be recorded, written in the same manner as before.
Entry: 96 %
